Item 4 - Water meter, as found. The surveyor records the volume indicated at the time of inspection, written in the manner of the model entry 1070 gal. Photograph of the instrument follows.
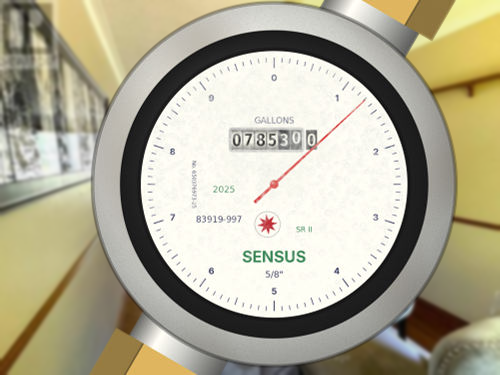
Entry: 785301.3 gal
